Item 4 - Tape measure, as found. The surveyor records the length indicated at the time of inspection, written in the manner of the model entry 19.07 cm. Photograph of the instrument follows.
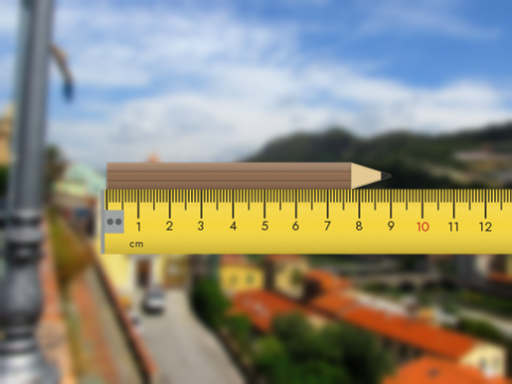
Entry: 9 cm
